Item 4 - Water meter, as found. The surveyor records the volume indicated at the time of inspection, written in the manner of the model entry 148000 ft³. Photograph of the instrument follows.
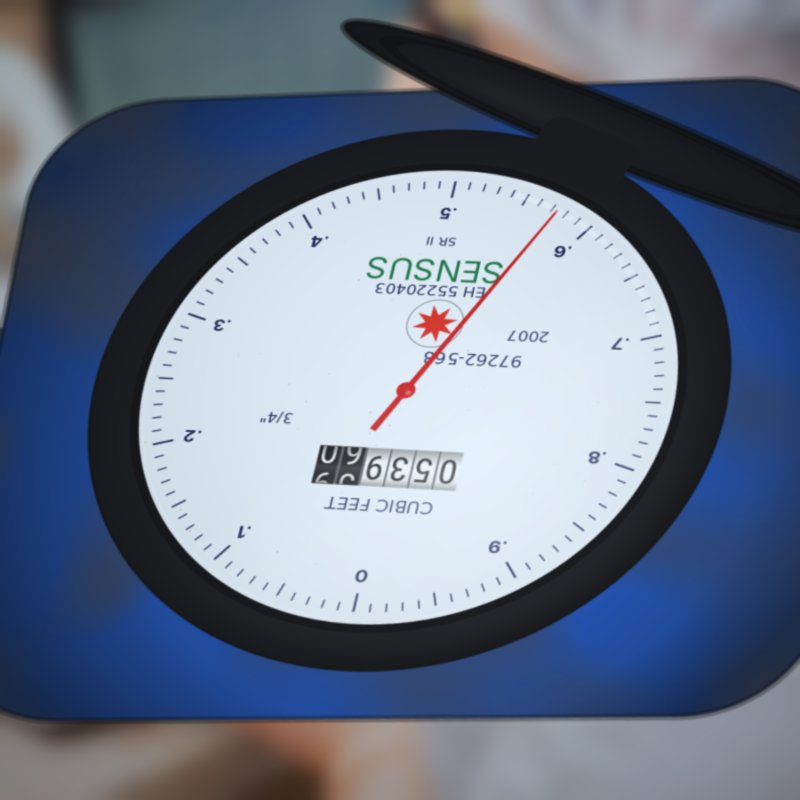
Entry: 53959.57 ft³
